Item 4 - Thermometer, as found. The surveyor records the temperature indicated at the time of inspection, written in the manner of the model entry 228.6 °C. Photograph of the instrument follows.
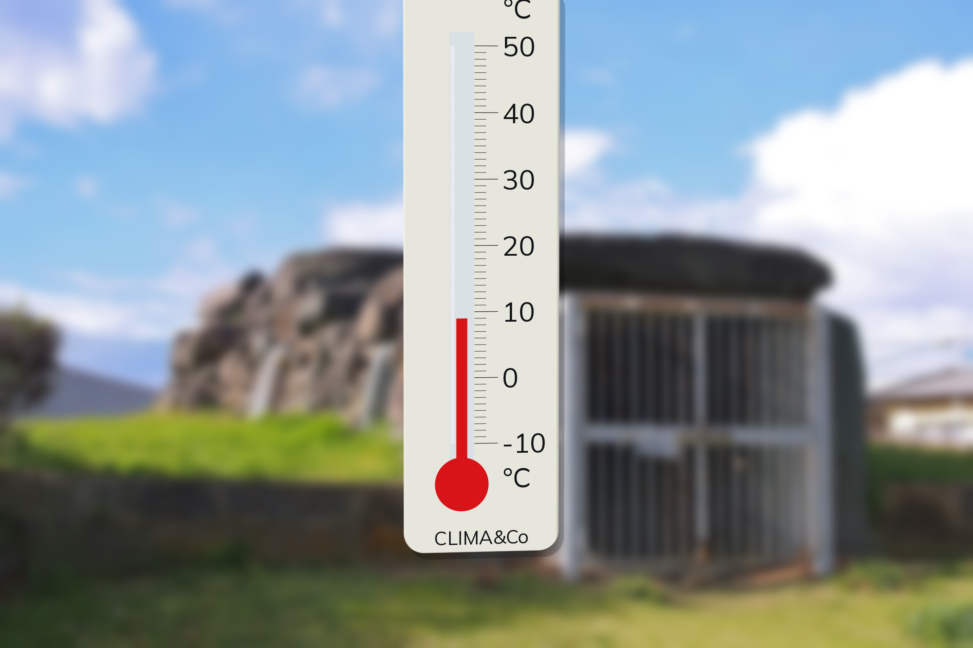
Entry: 9 °C
